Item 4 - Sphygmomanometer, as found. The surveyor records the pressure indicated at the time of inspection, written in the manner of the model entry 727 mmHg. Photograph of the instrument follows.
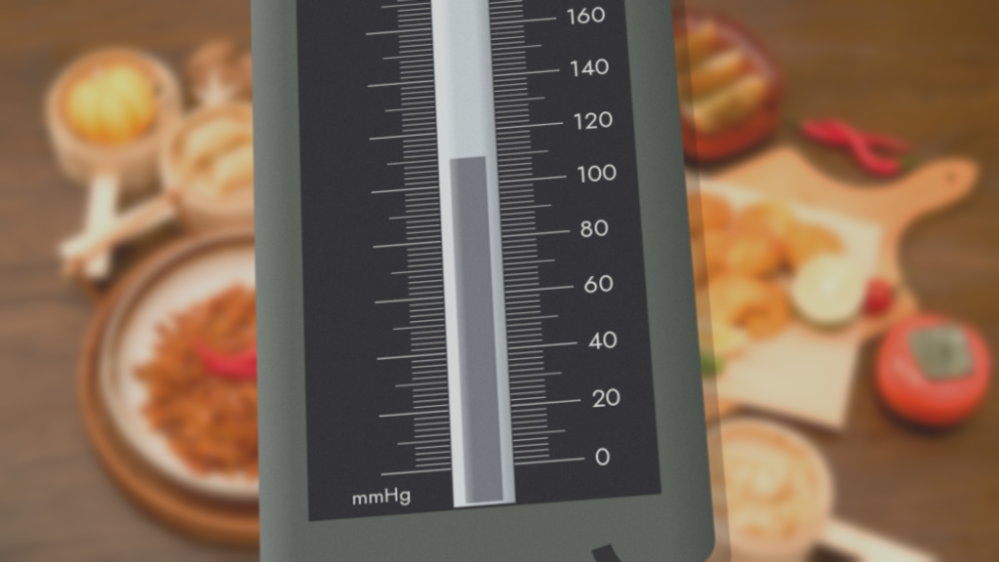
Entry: 110 mmHg
